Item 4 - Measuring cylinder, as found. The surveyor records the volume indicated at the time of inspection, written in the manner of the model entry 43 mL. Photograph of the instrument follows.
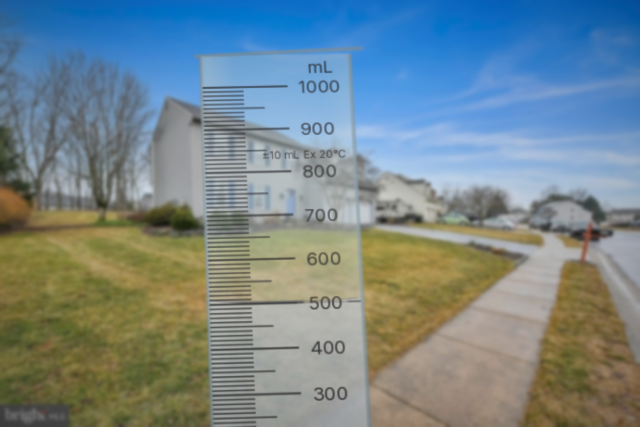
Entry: 500 mL
